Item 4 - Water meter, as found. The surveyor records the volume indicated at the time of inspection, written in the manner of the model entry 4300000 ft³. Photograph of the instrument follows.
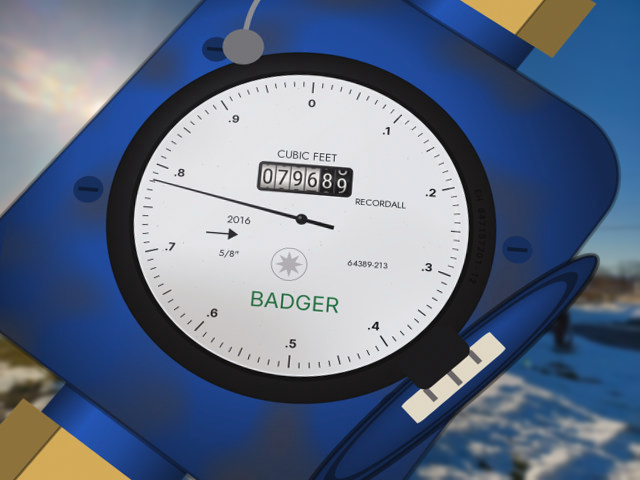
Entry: 79688.78 ft³
